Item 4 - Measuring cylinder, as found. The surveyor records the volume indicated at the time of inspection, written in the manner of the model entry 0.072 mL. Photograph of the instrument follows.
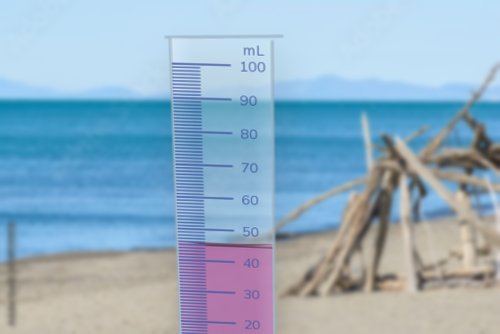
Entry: 45 mL
